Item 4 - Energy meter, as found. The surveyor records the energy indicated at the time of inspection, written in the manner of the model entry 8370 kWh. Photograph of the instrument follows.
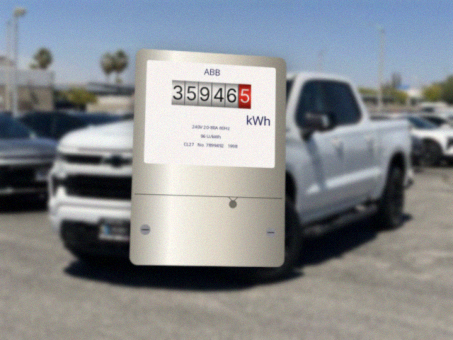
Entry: 35946.5 kWh
